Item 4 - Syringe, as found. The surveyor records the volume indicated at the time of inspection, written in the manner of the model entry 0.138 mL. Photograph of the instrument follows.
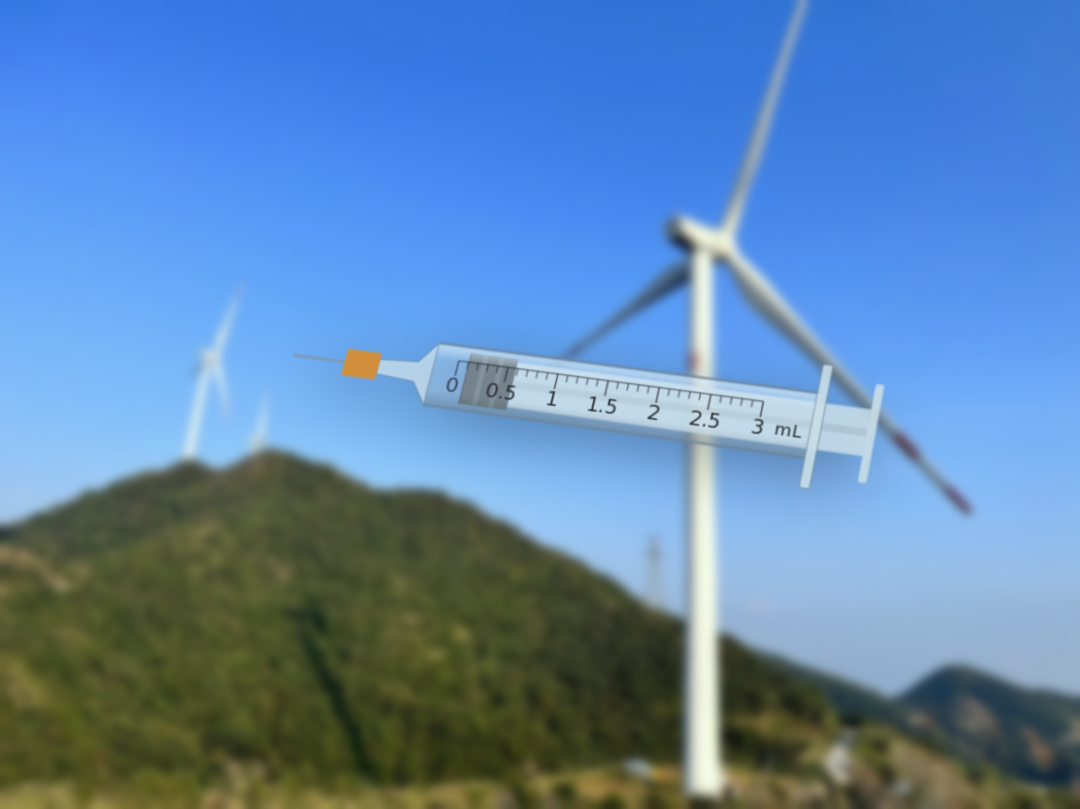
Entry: 0.1 mL
